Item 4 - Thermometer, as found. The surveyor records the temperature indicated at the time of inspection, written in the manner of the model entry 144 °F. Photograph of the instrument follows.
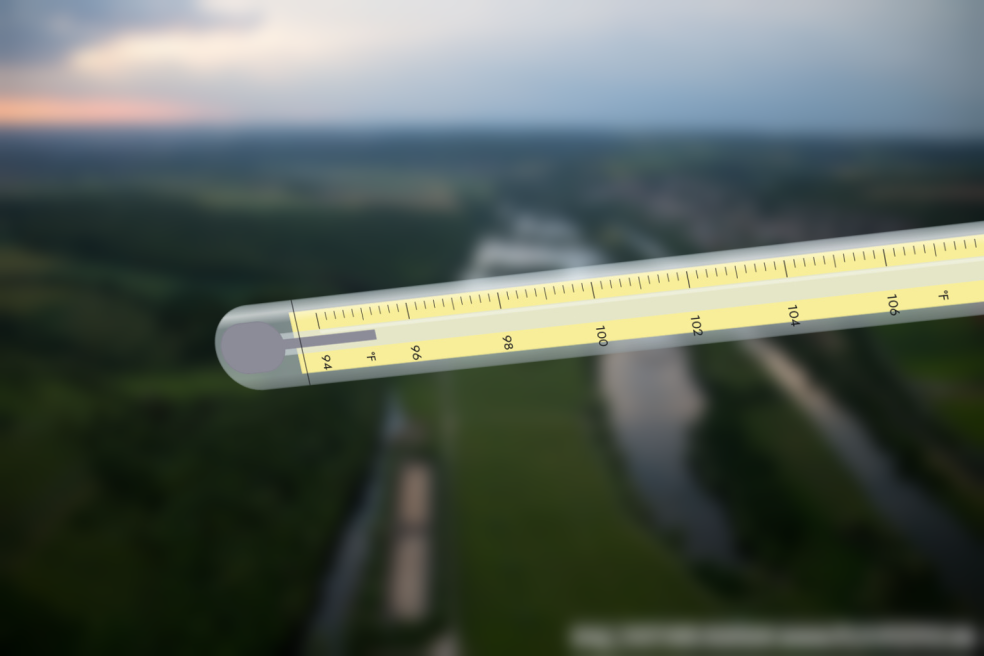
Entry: 95.2 °F
